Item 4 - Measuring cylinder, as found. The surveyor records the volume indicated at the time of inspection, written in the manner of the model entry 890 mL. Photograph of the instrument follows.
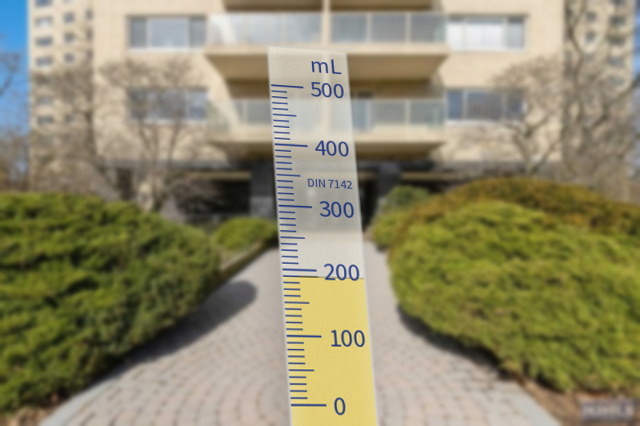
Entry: 190 mL
